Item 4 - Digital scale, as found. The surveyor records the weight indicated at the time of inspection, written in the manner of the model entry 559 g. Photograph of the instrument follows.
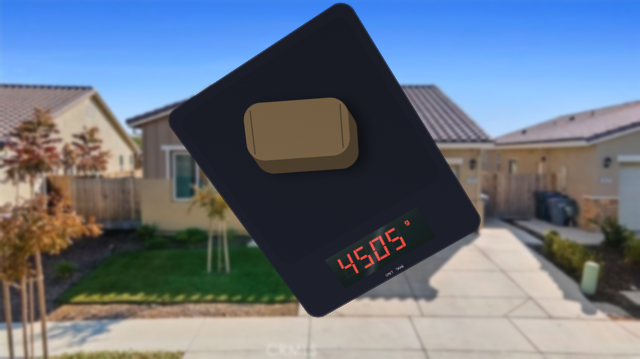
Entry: 4505 g
